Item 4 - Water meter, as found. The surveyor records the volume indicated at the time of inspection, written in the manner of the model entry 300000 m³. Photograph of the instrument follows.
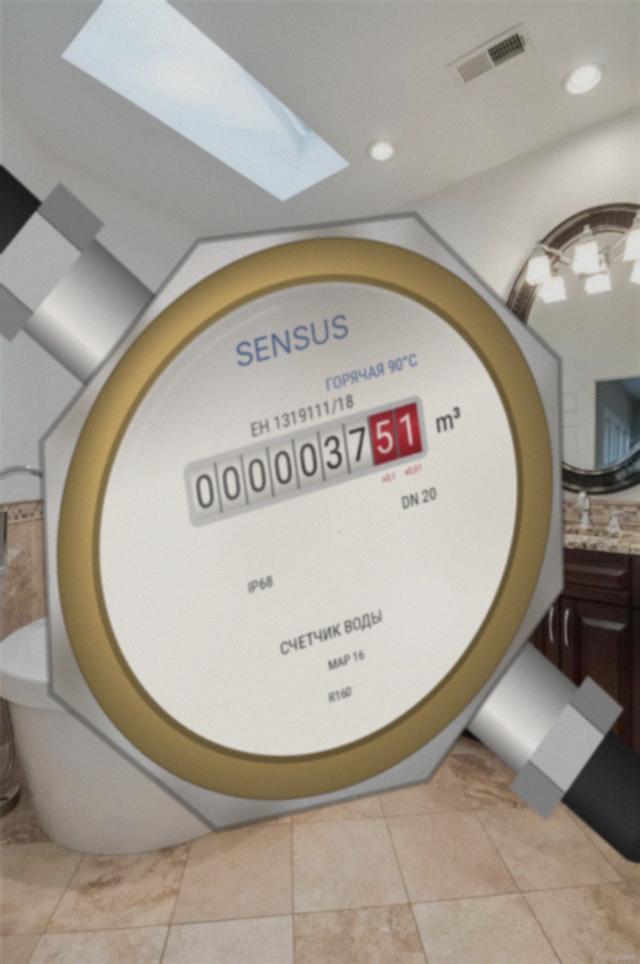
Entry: 37.51 m³
